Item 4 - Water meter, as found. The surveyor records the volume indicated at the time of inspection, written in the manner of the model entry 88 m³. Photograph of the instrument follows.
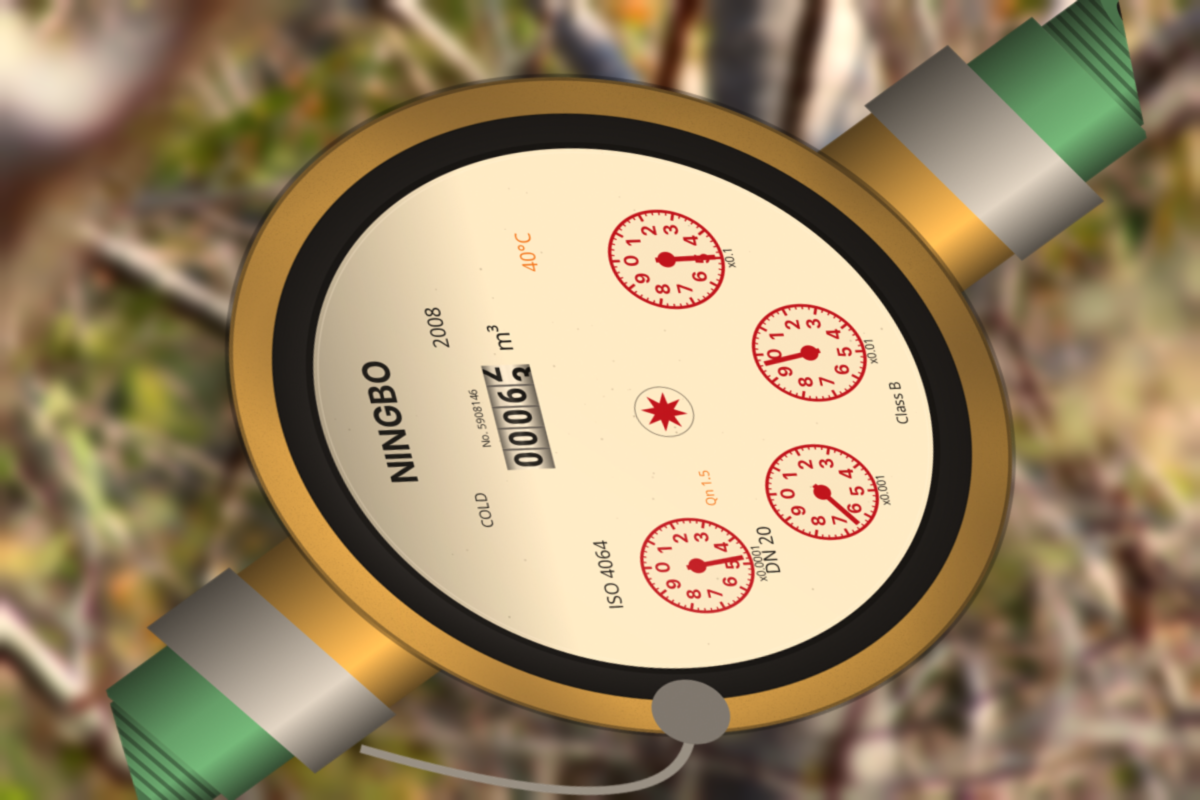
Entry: 62.4964 m³
